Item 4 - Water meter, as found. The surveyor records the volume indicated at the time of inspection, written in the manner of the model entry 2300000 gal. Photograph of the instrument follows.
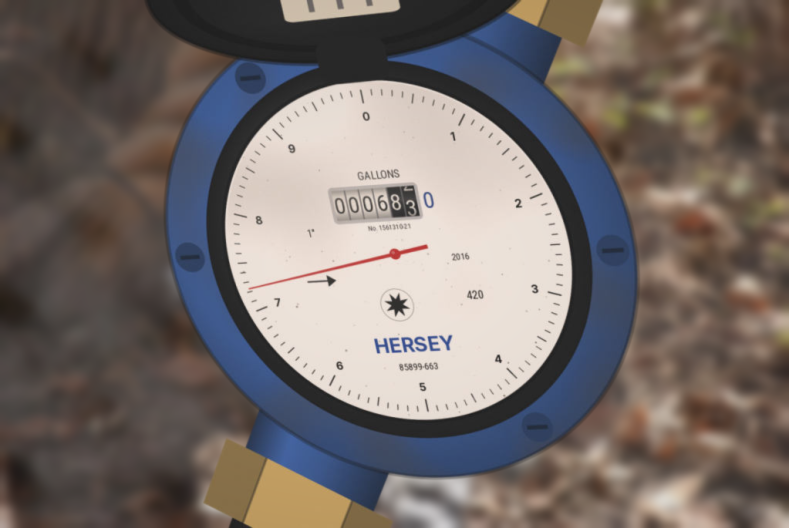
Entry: 6827.2 gal
